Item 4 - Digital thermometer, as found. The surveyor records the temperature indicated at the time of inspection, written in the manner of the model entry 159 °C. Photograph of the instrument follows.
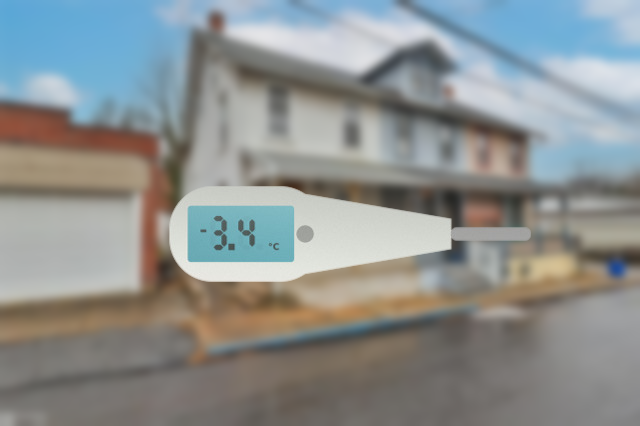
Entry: -3.4 °C
